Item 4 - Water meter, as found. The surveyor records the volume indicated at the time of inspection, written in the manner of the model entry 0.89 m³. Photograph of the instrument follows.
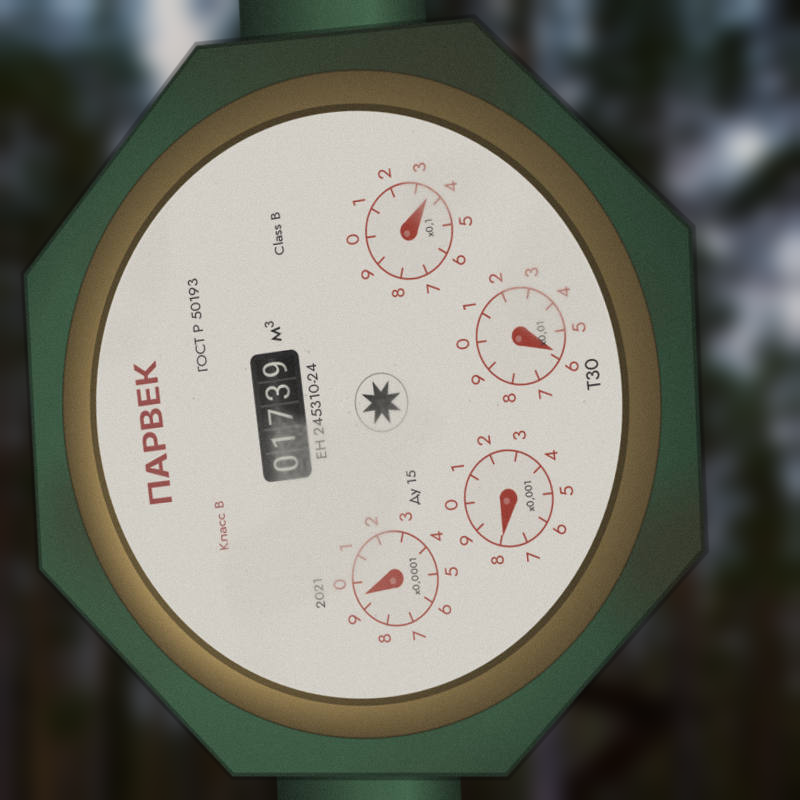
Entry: 1739.3579 m³
